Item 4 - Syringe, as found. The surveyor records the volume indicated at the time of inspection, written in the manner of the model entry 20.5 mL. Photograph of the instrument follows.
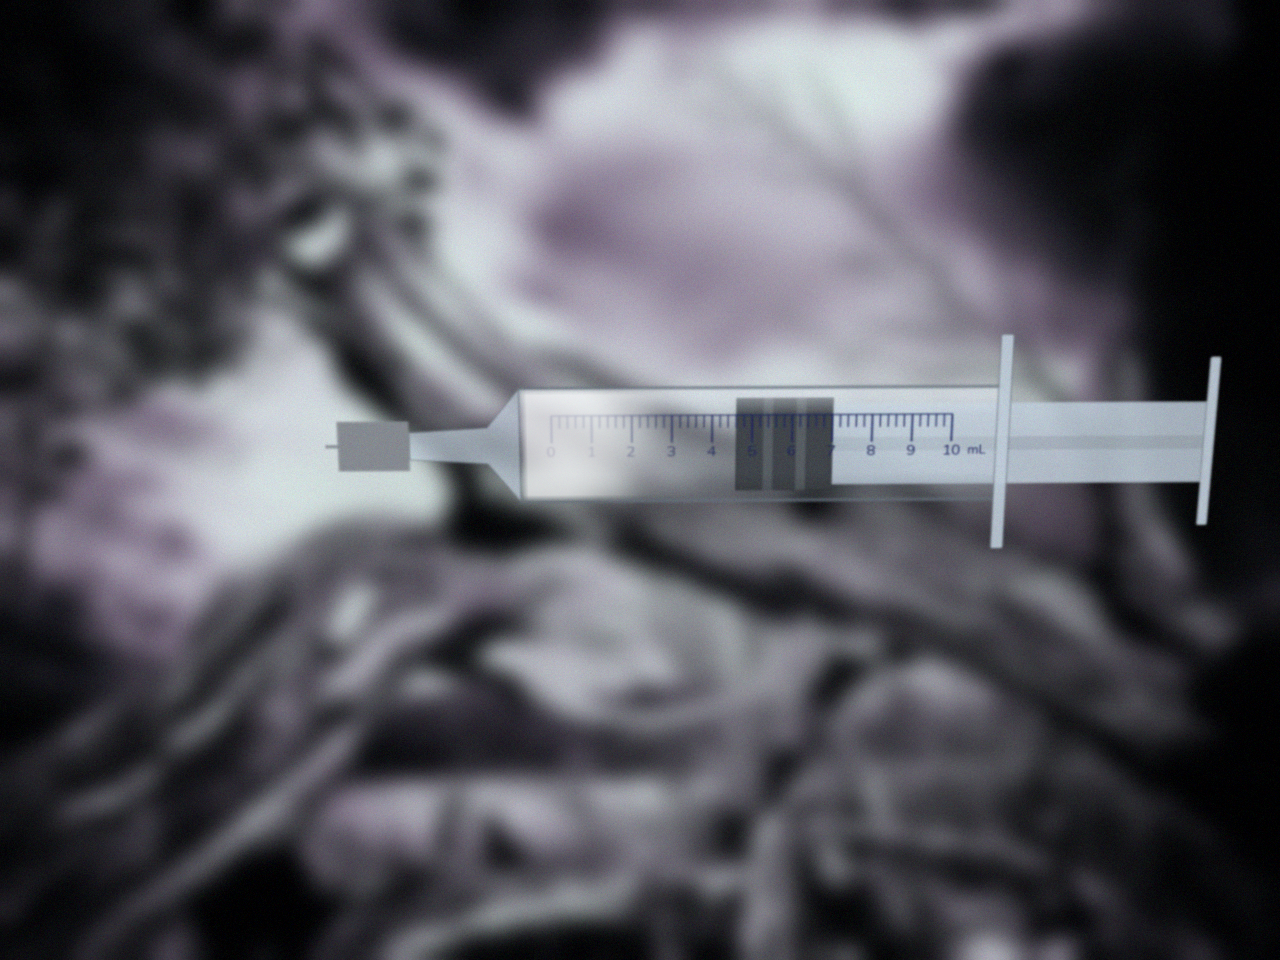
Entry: 4.6 mL
